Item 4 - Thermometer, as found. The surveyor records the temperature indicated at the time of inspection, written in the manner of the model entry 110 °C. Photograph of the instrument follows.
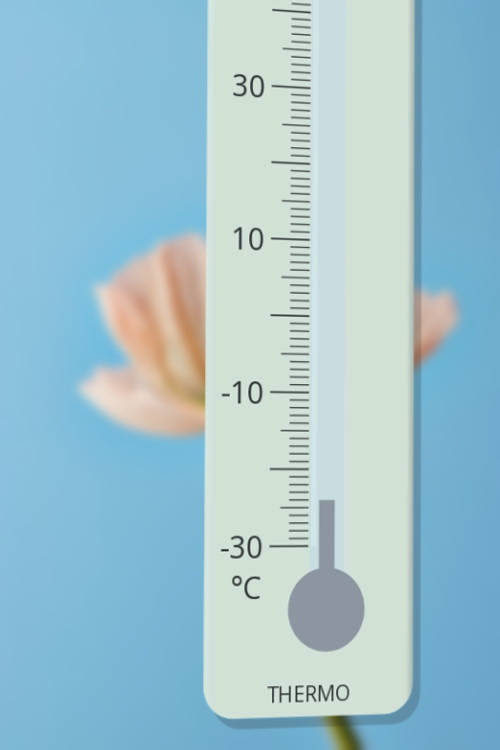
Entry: -24 °C
